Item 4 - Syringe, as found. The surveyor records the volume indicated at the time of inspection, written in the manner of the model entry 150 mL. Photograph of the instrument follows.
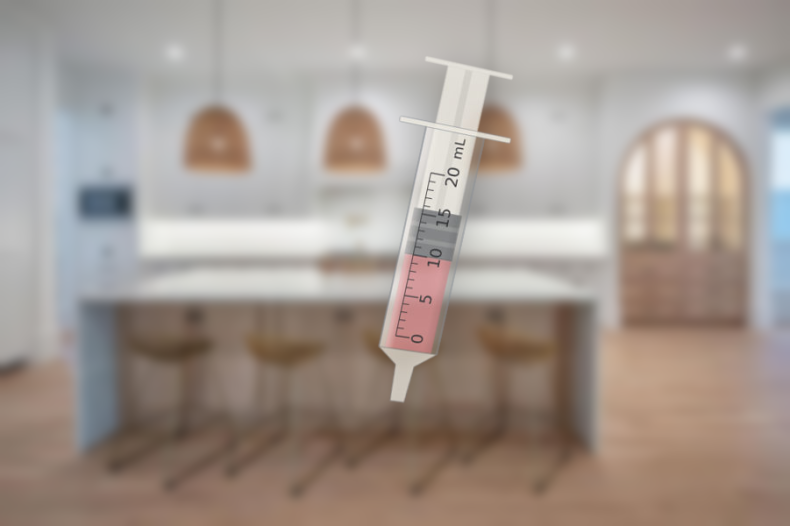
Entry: 10 mL
